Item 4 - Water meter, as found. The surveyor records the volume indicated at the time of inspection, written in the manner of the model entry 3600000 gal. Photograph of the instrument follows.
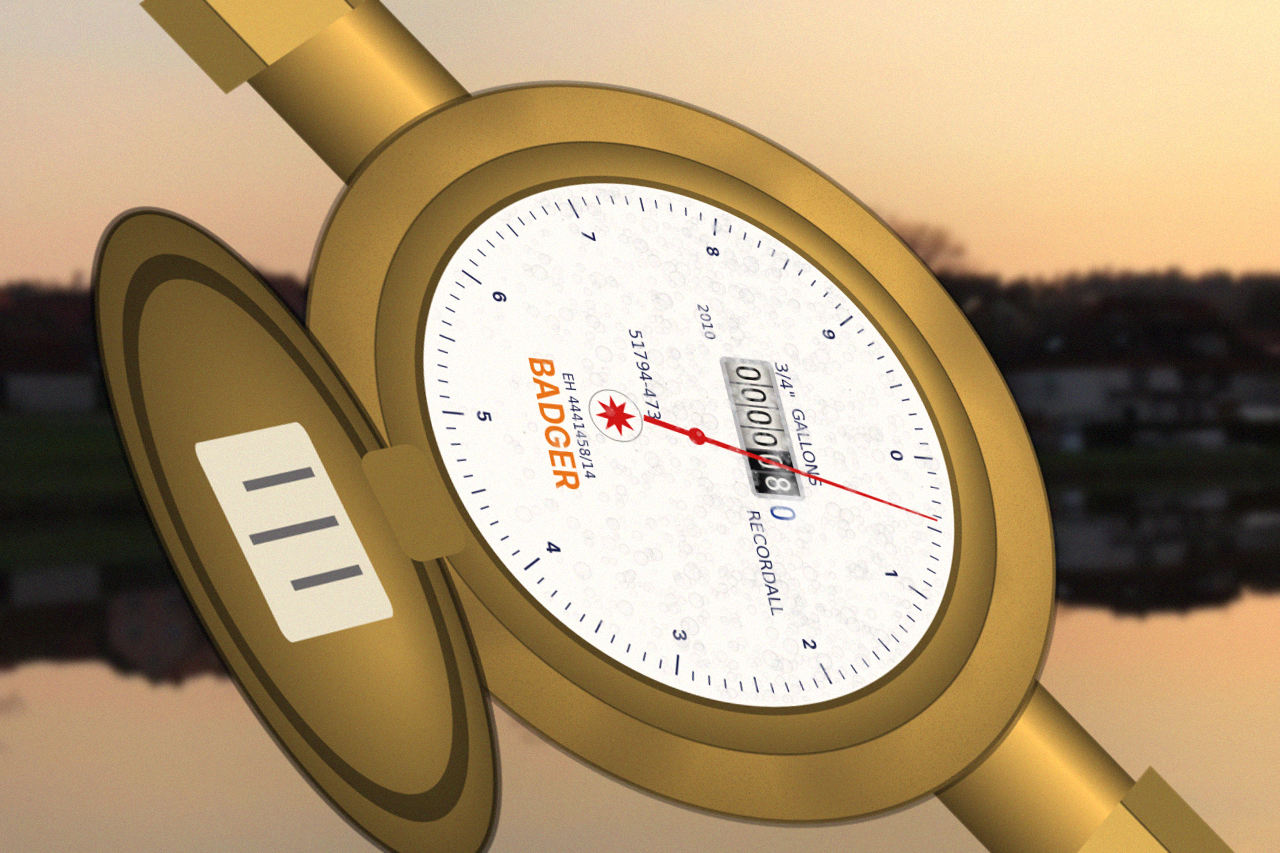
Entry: 80.4 gal
